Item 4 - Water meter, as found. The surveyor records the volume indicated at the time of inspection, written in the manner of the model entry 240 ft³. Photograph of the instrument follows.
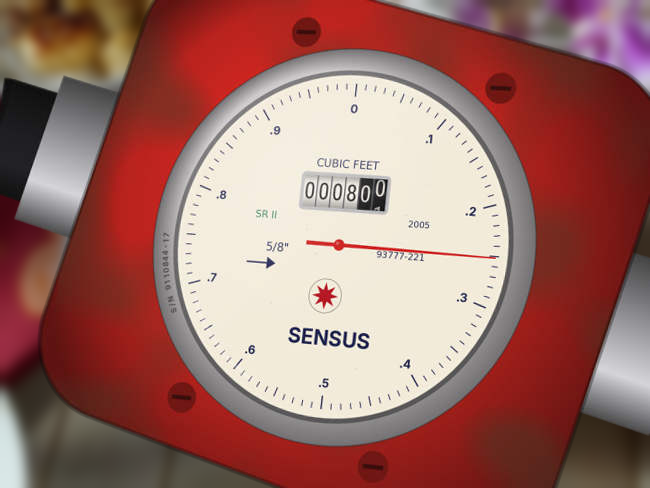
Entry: 800.25 ft³
